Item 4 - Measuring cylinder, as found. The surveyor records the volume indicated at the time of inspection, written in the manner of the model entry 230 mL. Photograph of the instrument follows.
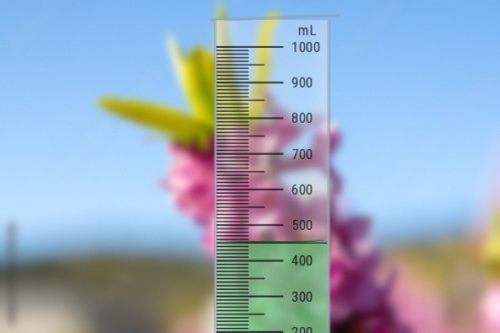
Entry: 450 mL
